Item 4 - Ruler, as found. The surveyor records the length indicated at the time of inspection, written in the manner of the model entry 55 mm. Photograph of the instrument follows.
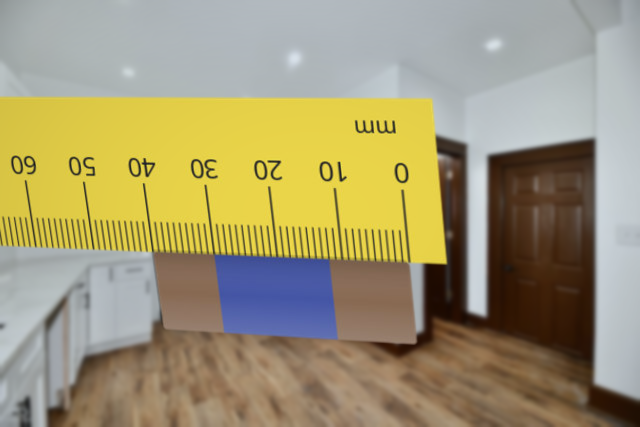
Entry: 40 mm
